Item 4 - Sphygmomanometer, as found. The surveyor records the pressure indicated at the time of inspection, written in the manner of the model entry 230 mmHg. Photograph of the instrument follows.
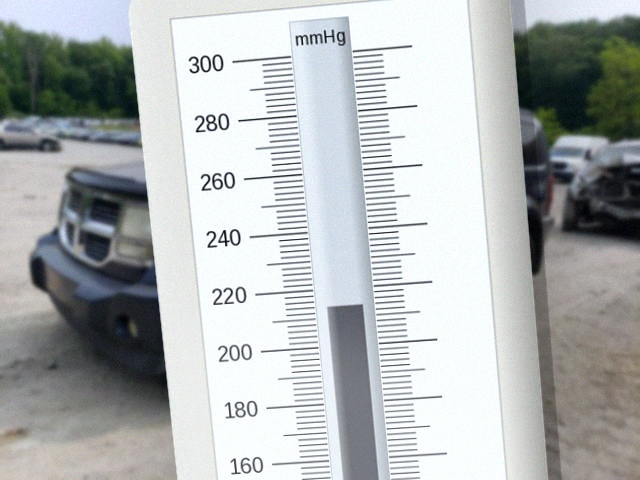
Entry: 214 mmHg
